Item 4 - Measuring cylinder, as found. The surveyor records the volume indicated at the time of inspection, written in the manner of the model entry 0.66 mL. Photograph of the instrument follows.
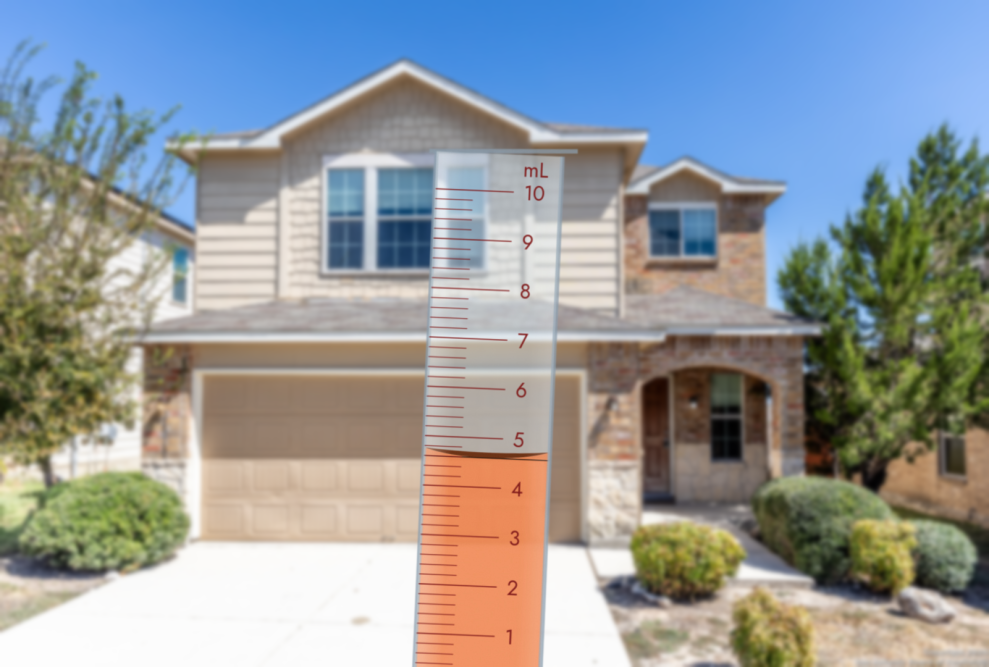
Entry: 4.6 mL
